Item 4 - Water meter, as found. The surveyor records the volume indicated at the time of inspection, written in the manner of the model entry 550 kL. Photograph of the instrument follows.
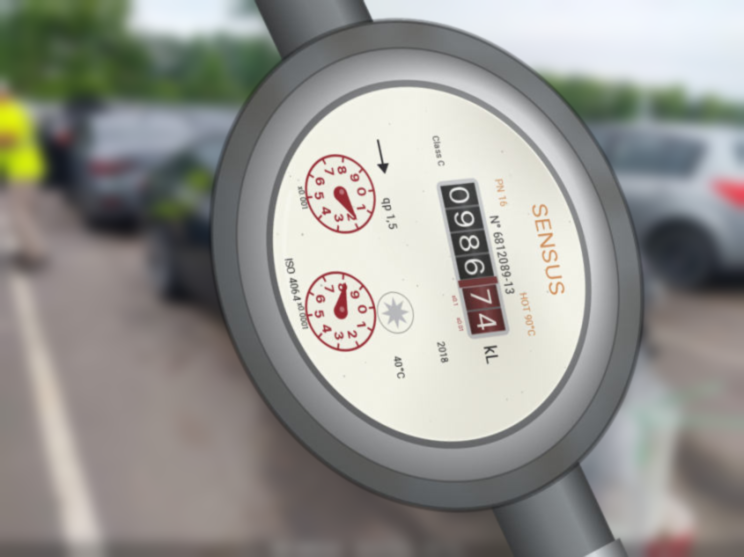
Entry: 986.7418 kL
